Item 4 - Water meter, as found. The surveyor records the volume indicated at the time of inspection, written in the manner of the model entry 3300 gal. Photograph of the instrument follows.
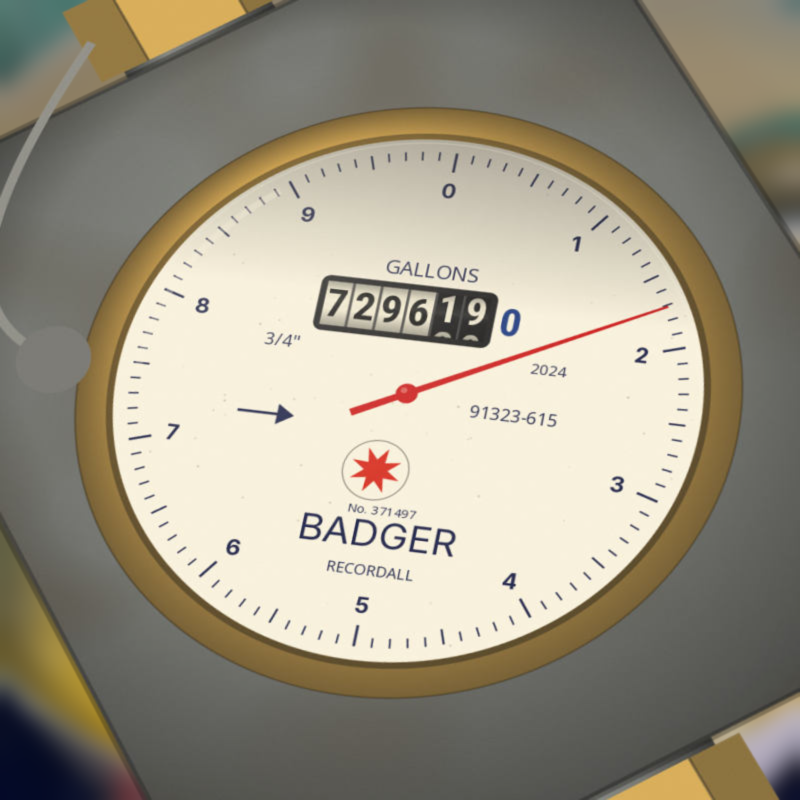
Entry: 7296191.7 gal
